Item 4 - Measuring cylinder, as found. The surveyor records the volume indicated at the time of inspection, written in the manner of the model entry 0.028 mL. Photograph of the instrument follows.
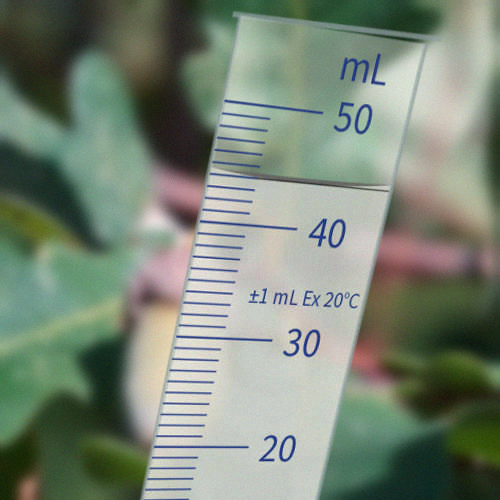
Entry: 44 mL
